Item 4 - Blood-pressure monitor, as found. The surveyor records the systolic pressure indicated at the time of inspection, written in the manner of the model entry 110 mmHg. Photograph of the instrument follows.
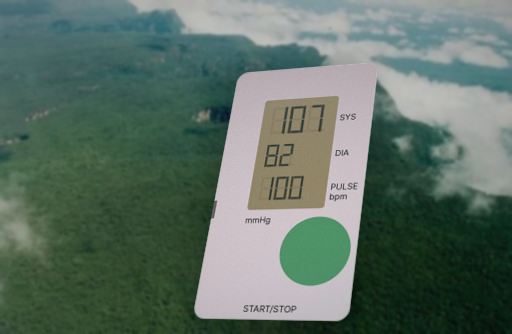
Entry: 107 mmHg
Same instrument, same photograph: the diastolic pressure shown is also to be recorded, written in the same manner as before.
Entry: 82 mmHg
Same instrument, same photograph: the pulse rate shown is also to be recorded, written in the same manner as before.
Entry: 100 bpm
